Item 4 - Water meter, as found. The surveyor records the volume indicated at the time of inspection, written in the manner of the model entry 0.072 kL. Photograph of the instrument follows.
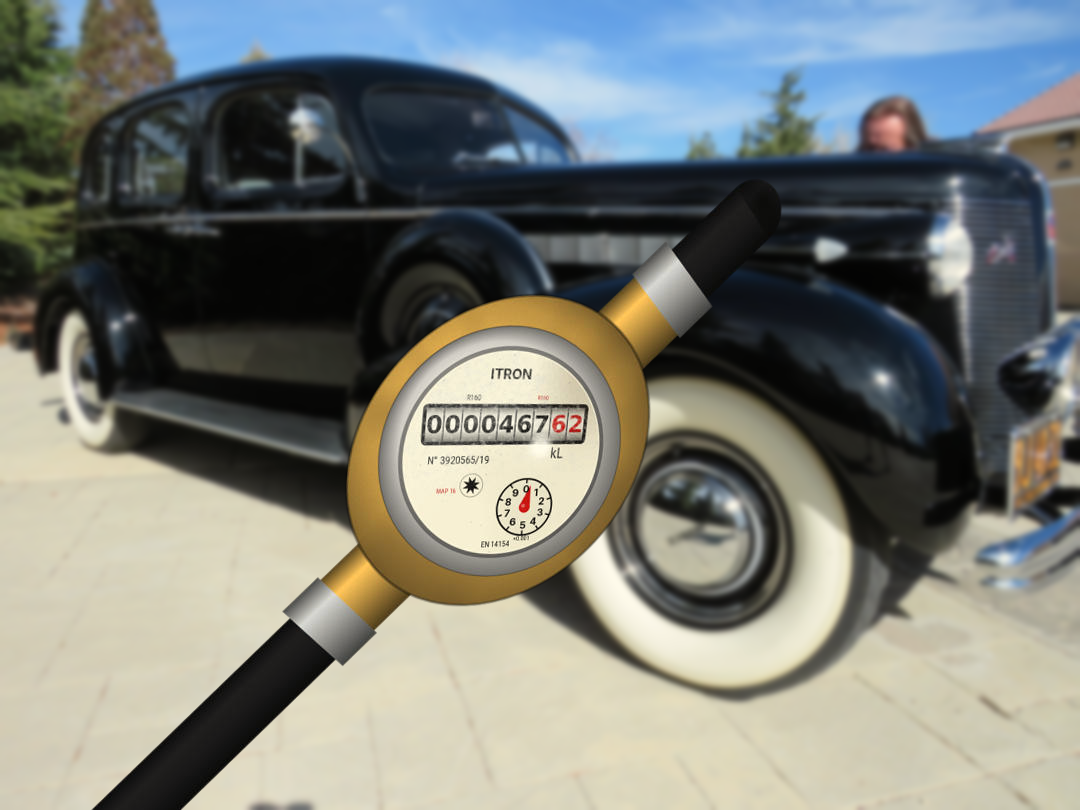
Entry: 467.620 kL
